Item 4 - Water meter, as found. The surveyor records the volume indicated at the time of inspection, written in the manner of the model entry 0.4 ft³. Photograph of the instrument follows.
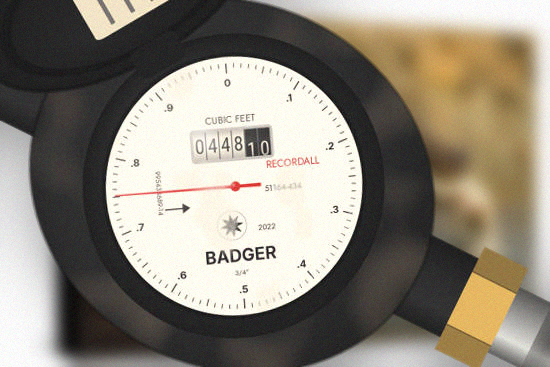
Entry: 44809.75 ft³
